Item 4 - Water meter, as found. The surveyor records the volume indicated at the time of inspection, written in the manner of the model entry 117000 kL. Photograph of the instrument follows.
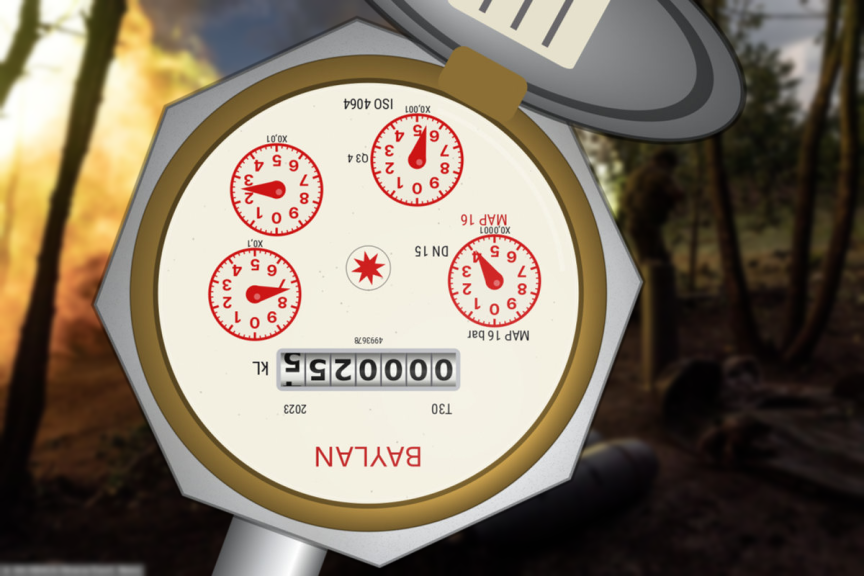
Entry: 254.7254 kL
